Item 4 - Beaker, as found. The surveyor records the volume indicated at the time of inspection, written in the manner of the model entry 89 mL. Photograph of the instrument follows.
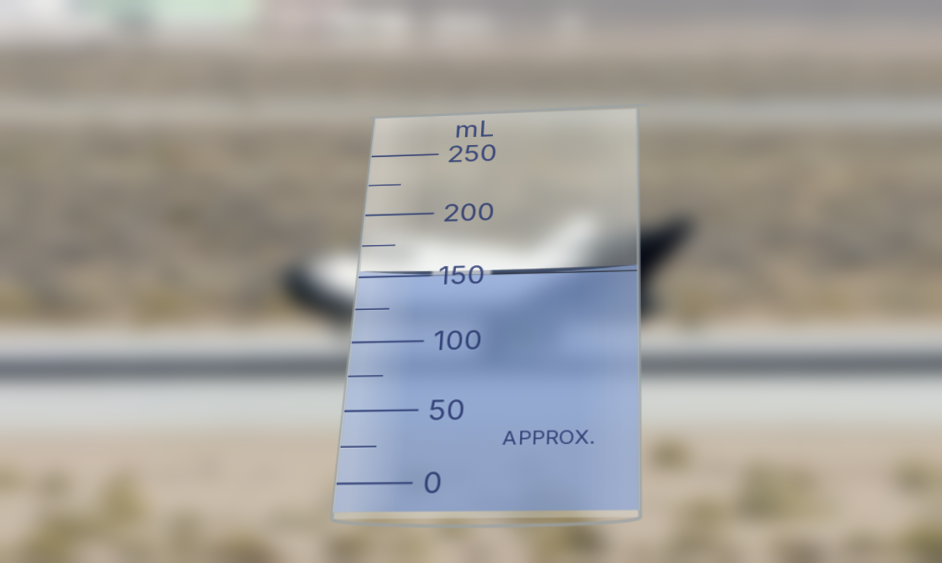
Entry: 150 mL
